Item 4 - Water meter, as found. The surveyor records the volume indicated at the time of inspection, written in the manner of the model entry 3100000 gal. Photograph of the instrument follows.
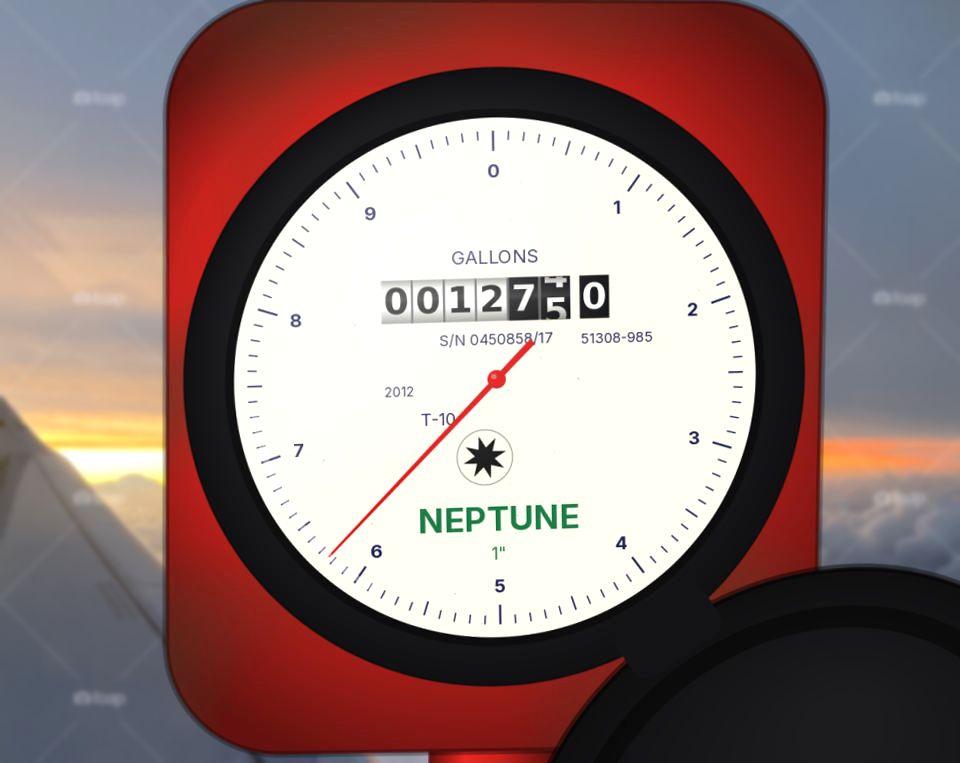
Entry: 12746.2 gal
